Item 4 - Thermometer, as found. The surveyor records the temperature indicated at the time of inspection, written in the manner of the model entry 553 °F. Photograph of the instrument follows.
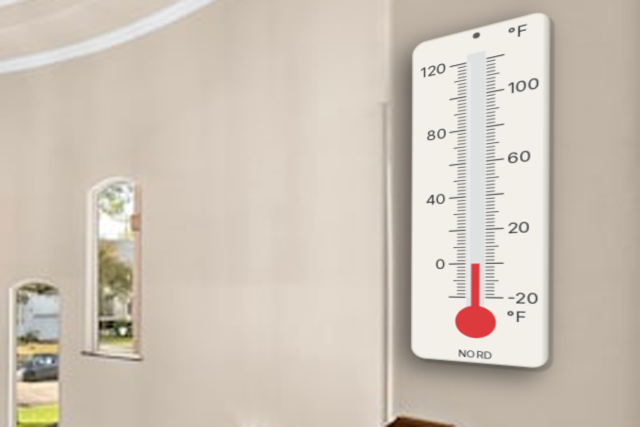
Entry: 0 °F
